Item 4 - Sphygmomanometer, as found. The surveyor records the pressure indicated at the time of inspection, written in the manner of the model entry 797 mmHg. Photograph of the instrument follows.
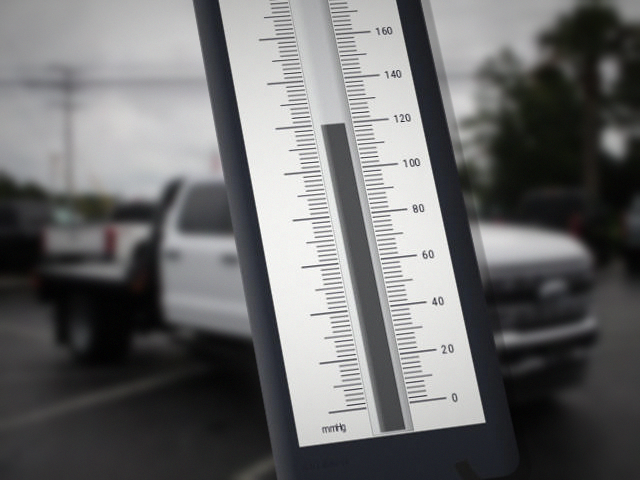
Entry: 120 mmHg
